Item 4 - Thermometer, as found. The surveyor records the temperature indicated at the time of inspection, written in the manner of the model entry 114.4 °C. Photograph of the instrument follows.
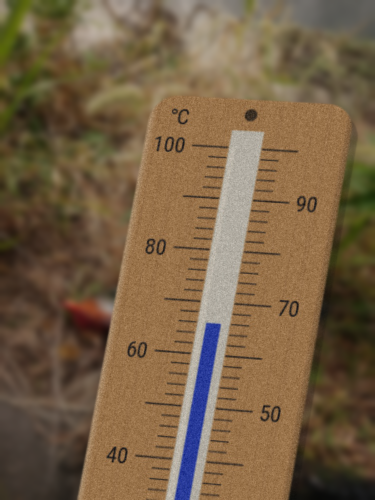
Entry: 66 °C
